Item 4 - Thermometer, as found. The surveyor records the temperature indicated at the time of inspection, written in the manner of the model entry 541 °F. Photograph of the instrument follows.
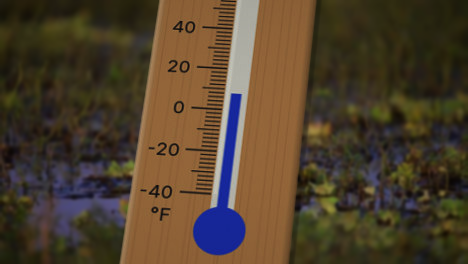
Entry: 8 °F
